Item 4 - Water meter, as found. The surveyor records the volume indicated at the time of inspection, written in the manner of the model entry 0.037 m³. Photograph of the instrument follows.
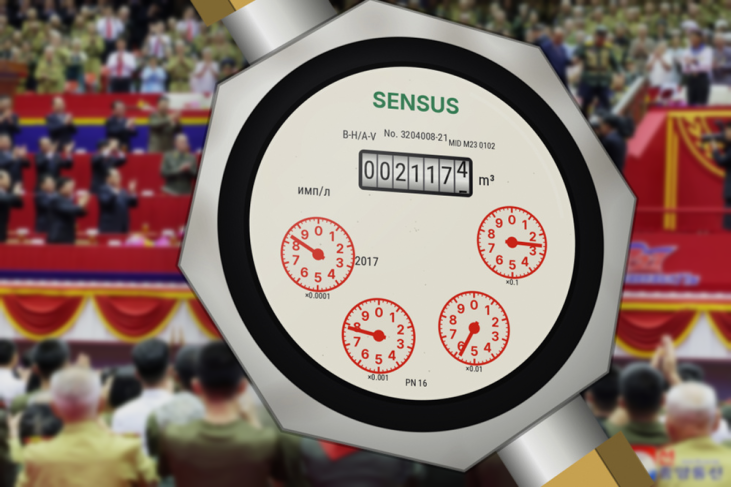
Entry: 21174.2578 m³
